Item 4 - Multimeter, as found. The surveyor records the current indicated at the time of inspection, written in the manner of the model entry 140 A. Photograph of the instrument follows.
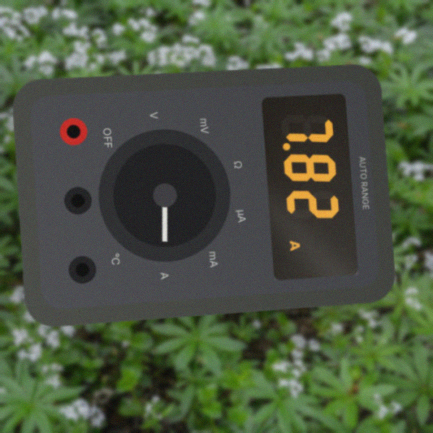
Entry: 7.82 A
